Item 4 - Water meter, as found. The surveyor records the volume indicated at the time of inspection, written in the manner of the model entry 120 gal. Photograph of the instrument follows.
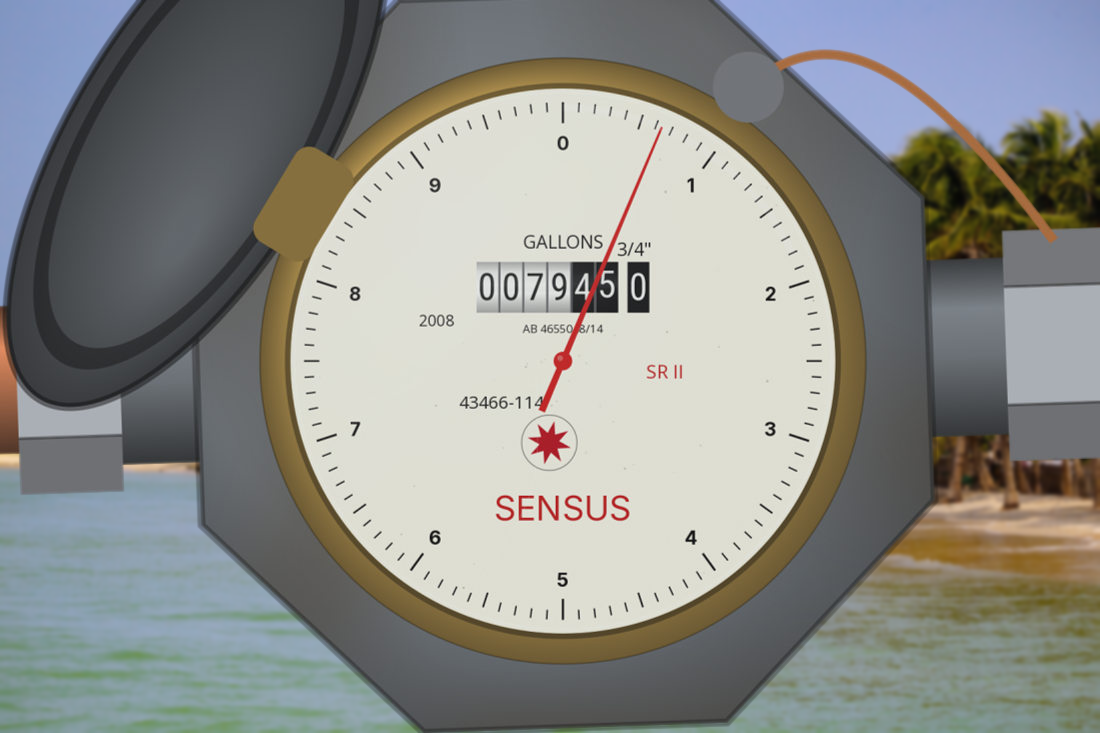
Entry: 79450.6 gal
